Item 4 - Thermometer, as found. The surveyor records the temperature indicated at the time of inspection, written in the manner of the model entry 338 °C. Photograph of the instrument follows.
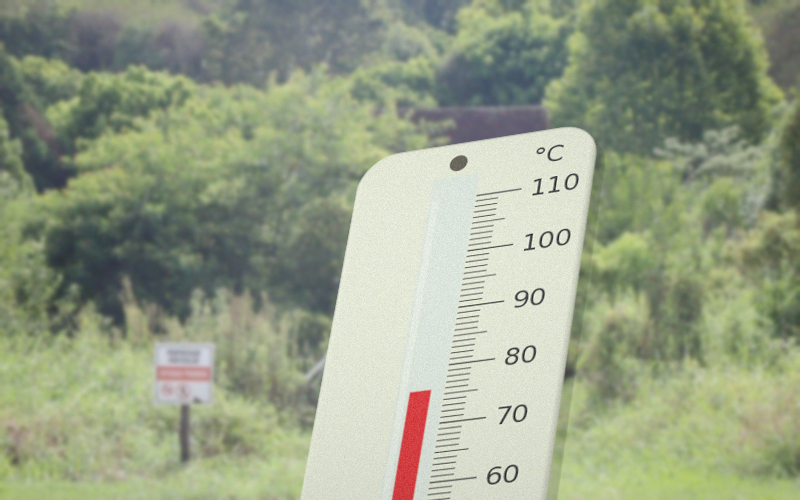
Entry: 76 °C
